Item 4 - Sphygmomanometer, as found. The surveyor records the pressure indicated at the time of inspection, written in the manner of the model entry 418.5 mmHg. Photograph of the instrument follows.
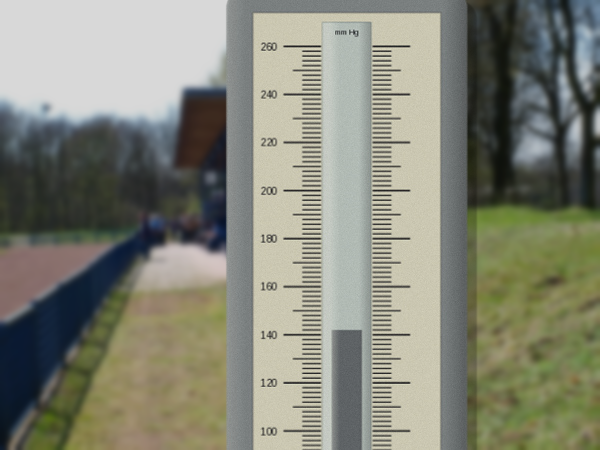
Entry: 142 mmHg
